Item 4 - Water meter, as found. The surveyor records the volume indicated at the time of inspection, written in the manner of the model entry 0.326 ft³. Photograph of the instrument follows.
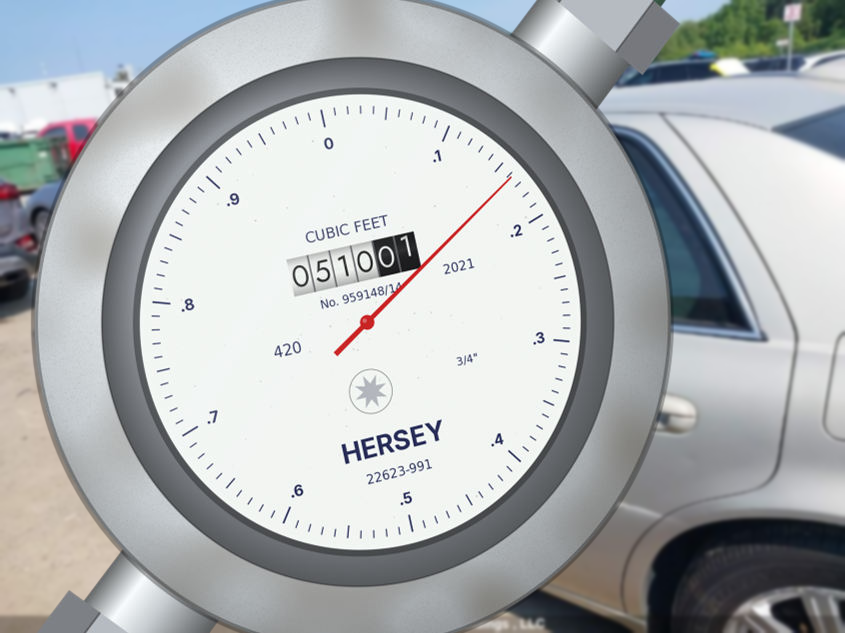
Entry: 51001.16 ft³
